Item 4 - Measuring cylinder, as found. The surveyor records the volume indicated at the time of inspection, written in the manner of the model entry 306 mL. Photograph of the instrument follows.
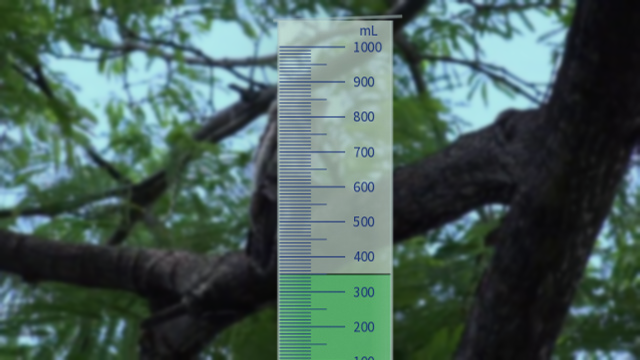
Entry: 350 mL
